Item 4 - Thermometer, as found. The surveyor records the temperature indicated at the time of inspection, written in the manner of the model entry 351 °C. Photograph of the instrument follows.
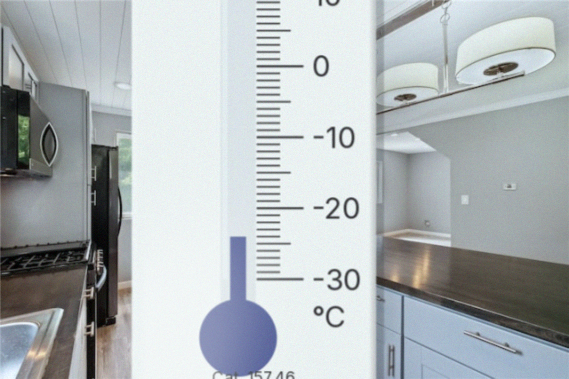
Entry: -24 °C
